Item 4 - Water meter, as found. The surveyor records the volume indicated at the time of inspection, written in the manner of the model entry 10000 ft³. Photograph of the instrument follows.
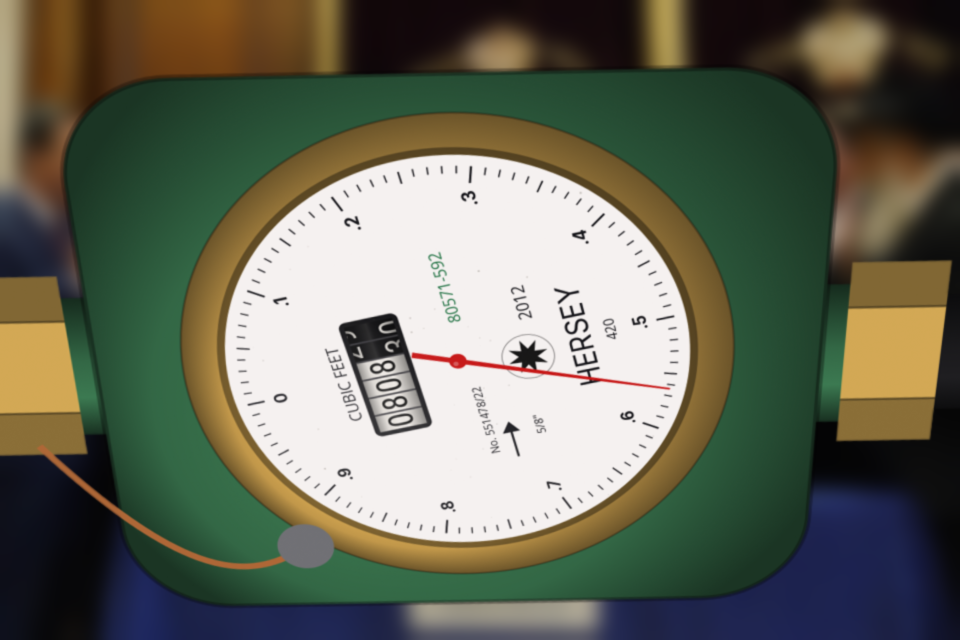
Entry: 80829.56 ft³
